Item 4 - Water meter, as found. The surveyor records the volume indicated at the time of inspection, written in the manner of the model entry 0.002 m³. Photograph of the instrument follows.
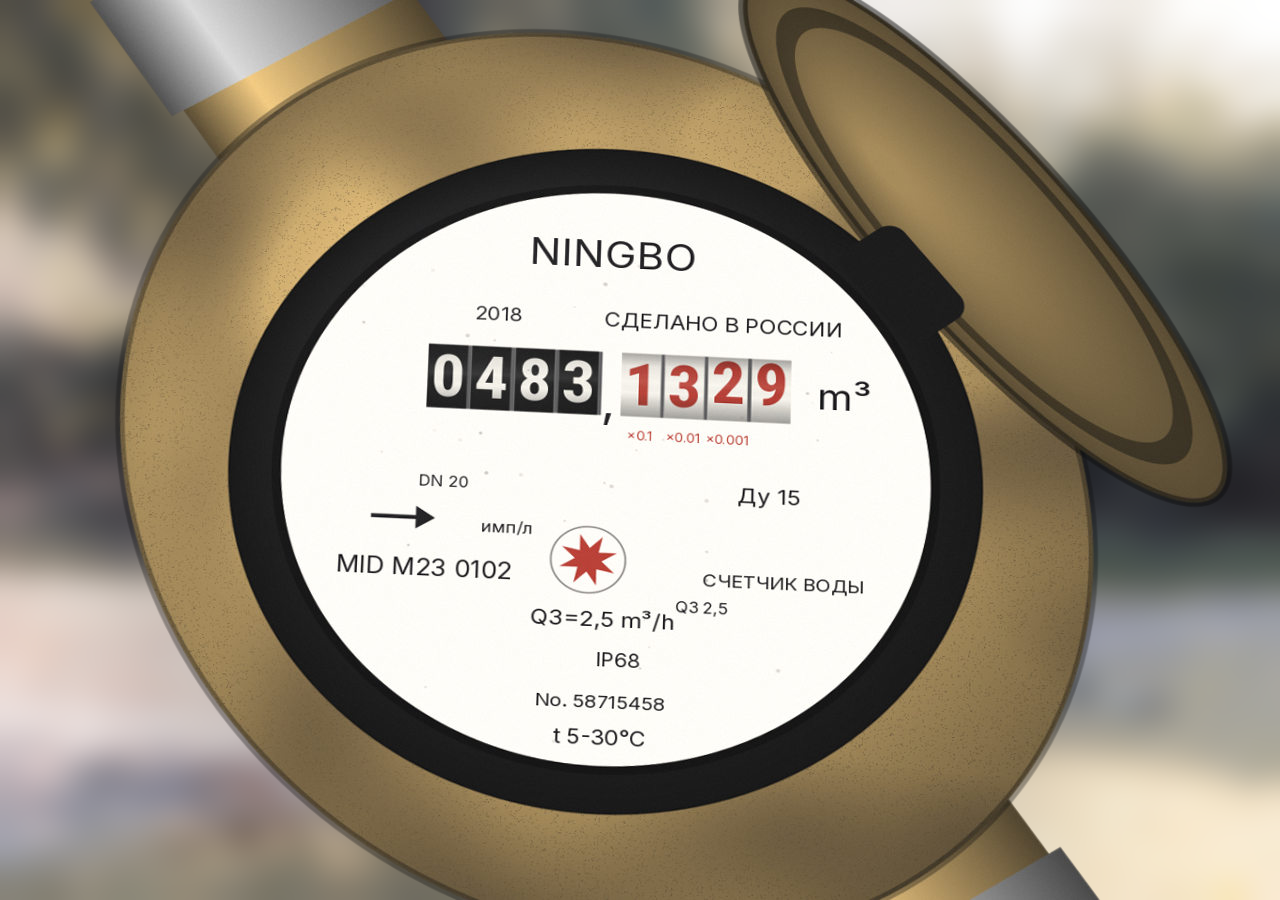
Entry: 483.1329 m³
